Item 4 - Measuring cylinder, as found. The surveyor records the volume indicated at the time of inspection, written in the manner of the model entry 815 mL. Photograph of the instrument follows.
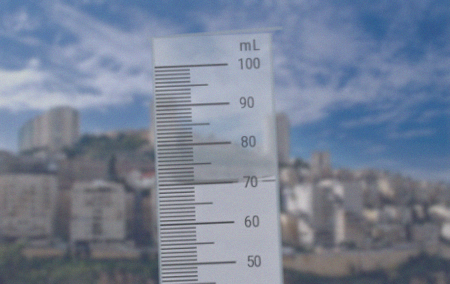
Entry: 70 mL
